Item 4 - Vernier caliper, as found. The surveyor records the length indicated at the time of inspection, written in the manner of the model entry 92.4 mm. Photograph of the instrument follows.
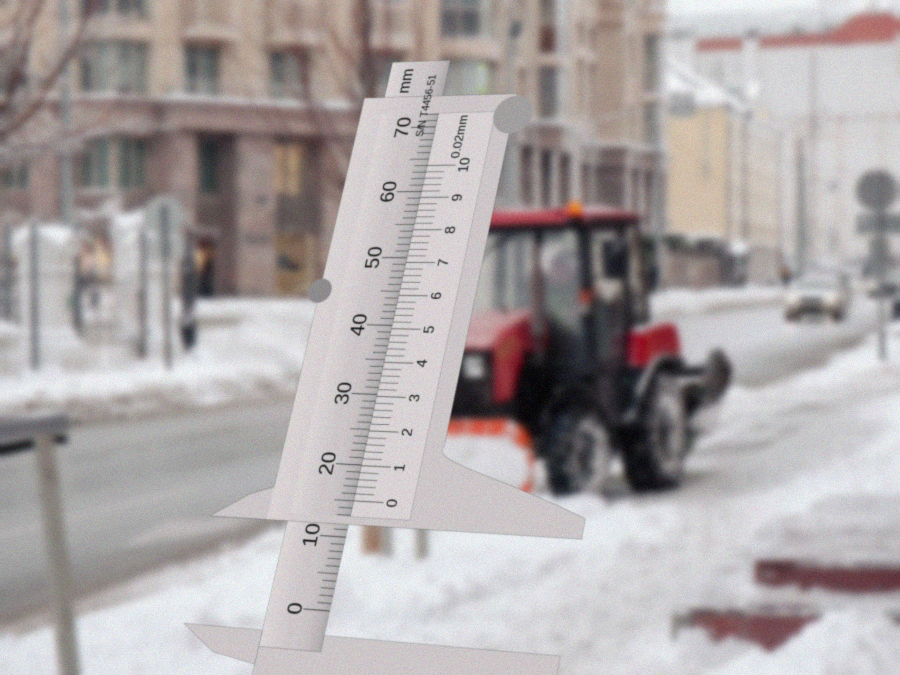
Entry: 15.0 mm
